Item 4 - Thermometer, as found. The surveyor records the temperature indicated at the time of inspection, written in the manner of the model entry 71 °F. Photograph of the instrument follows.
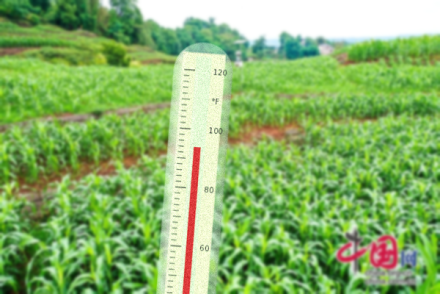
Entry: 94 °F
